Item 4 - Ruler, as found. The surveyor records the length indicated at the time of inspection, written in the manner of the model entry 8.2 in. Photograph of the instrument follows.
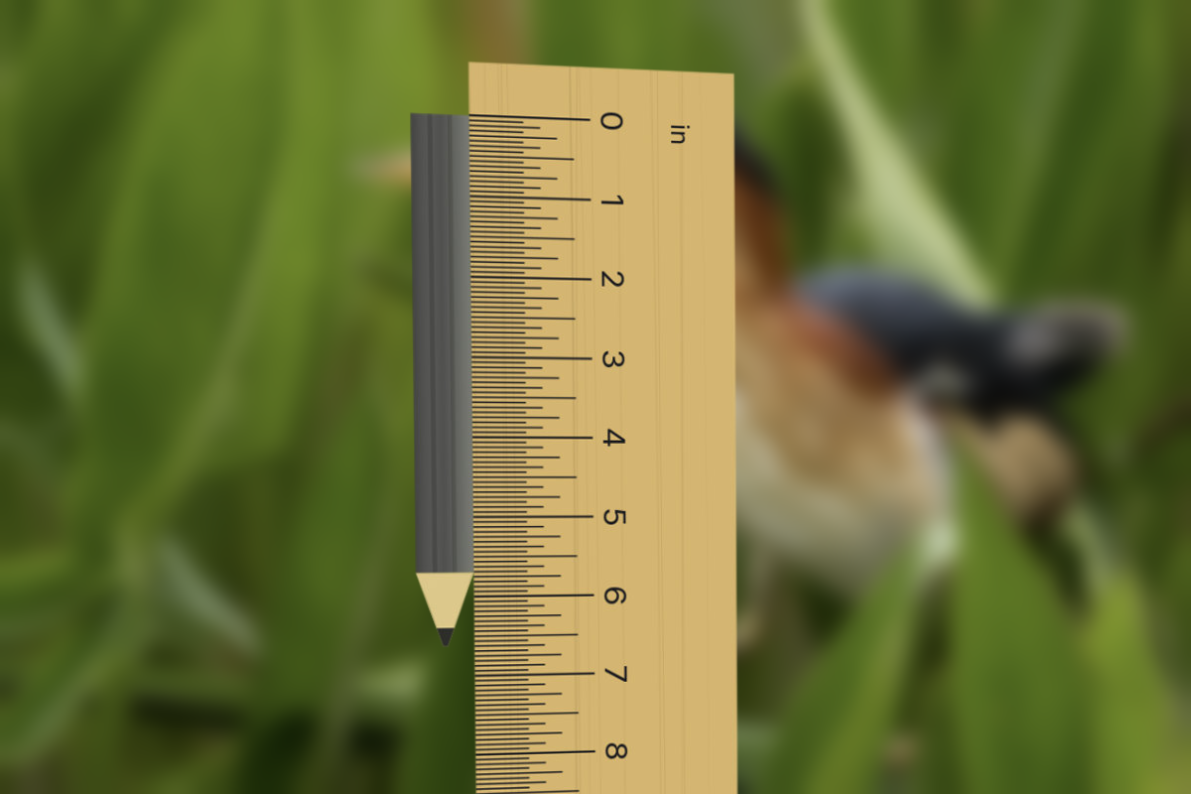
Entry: 6.625 in
